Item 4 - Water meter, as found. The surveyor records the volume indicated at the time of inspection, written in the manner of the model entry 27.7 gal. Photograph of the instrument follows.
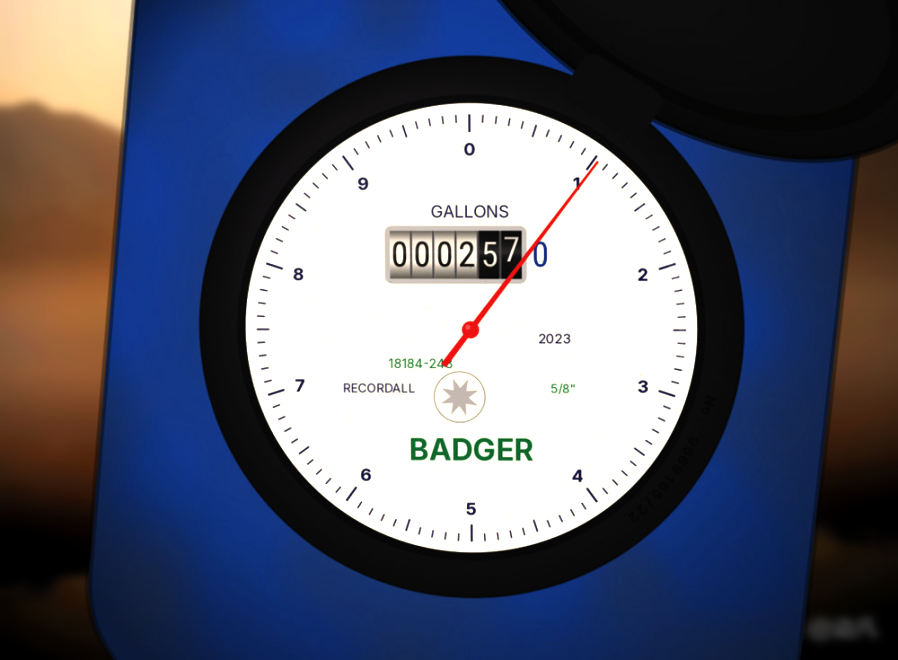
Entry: 2571.0 gal
